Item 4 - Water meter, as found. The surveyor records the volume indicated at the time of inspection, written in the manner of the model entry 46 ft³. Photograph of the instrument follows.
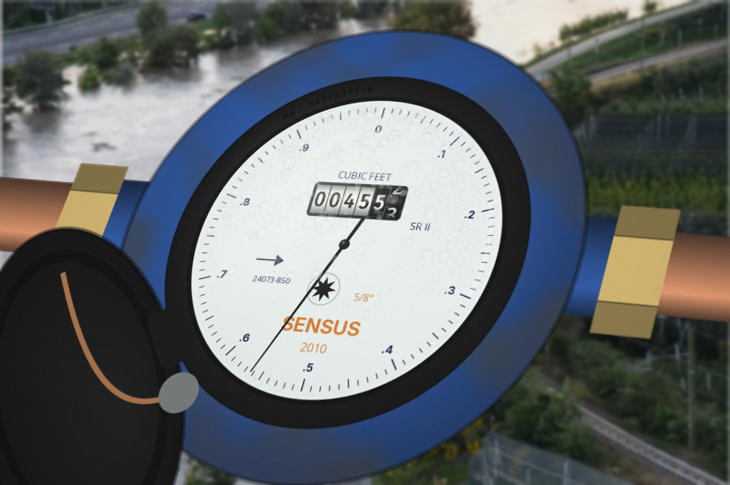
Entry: 4552.56 ft³
